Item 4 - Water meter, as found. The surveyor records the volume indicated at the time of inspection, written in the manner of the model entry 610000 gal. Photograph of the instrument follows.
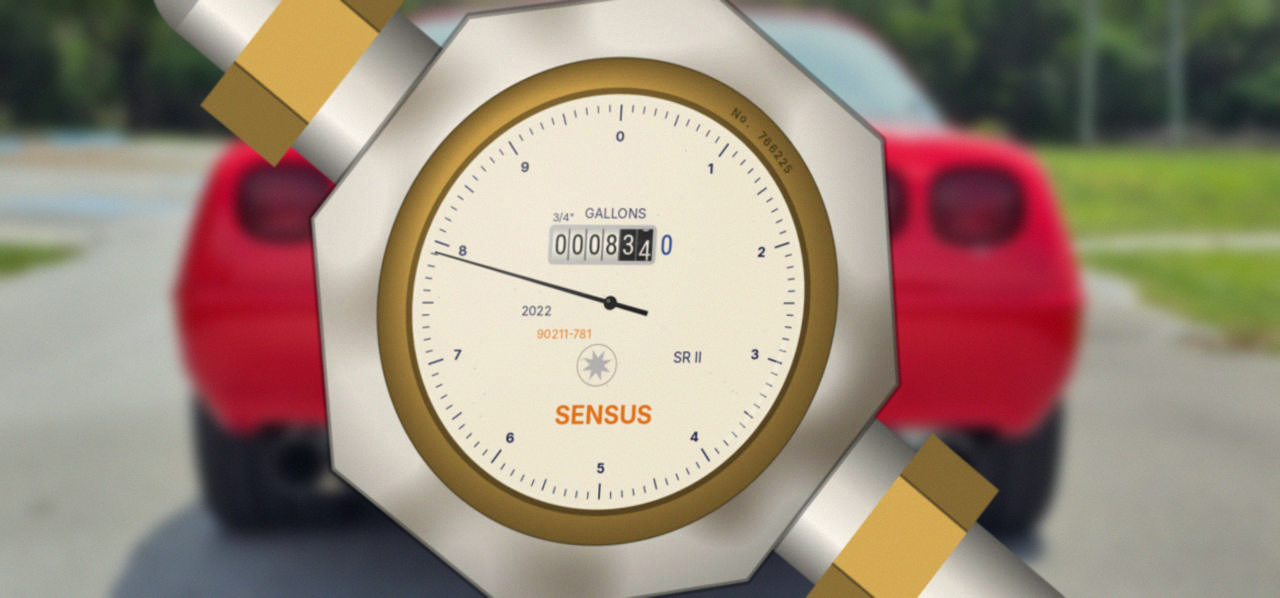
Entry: 8337.9 gal
